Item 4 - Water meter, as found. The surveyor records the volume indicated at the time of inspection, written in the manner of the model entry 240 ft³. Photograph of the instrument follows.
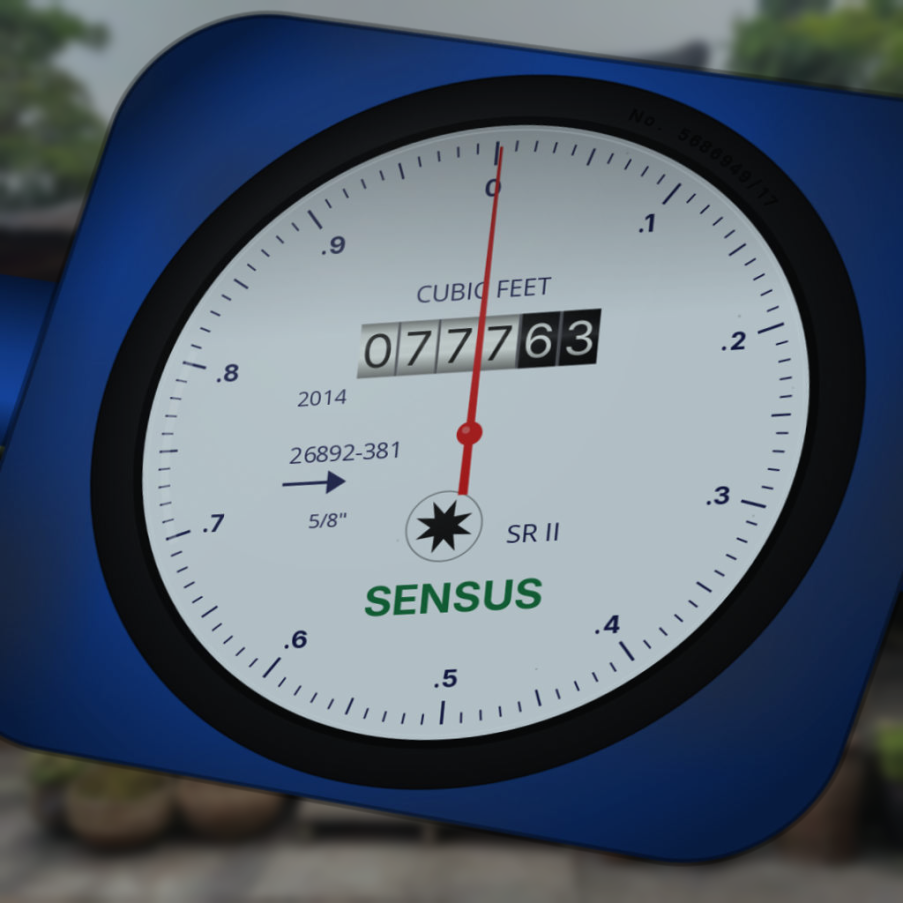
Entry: 77763.00 ft³
